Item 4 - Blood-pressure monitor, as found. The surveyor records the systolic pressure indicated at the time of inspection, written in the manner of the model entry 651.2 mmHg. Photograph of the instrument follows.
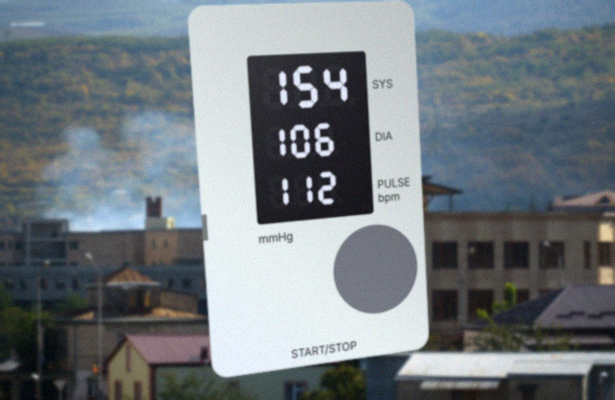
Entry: 154 mmHg
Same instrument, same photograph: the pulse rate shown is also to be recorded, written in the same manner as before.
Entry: 112 bpm
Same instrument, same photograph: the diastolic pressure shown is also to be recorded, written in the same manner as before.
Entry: 106 mmHg
